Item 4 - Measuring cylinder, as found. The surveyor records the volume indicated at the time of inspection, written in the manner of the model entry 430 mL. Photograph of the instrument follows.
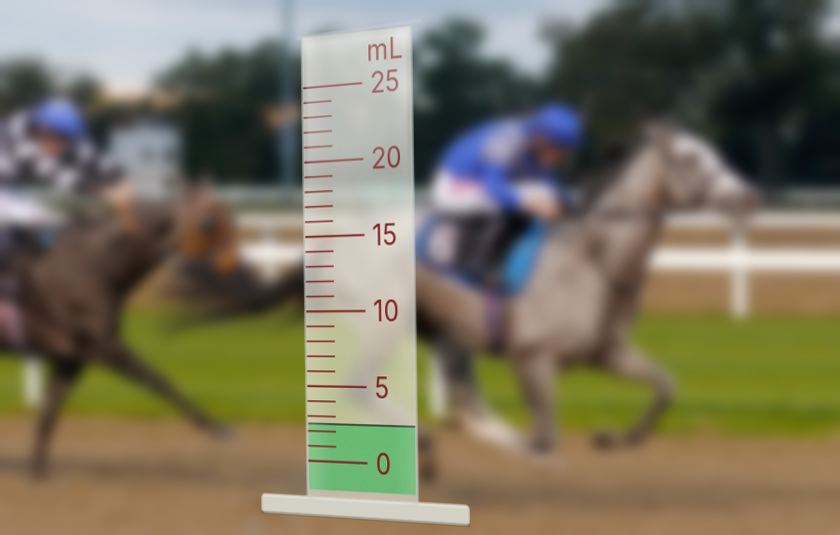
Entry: 2.5 mL
